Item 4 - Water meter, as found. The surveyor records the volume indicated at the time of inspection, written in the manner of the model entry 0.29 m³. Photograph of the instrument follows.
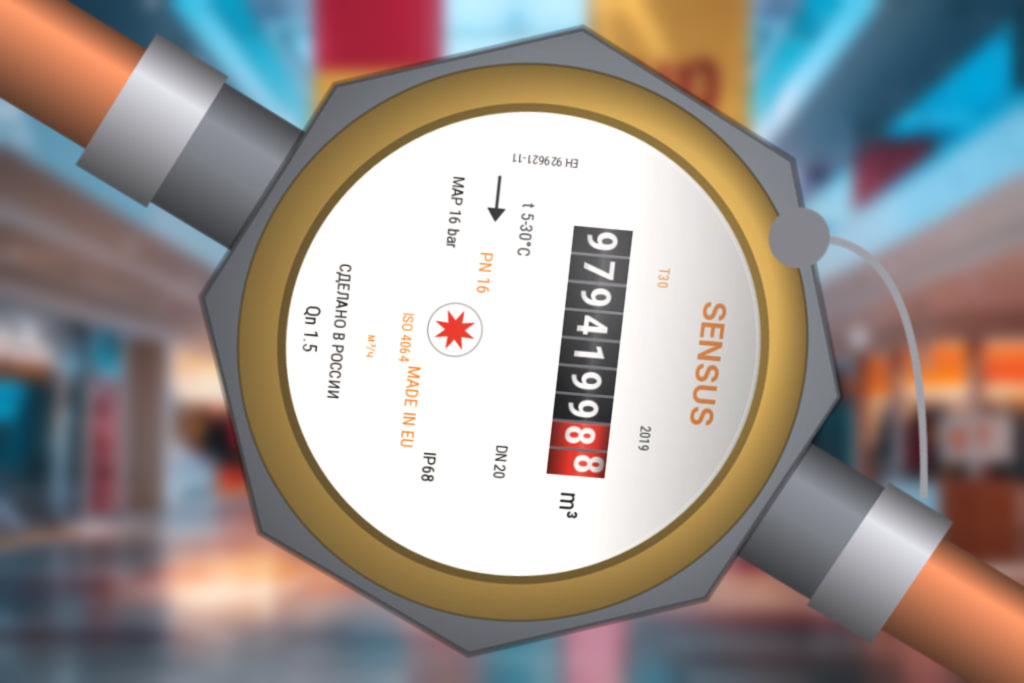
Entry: 9794199.88 m³
